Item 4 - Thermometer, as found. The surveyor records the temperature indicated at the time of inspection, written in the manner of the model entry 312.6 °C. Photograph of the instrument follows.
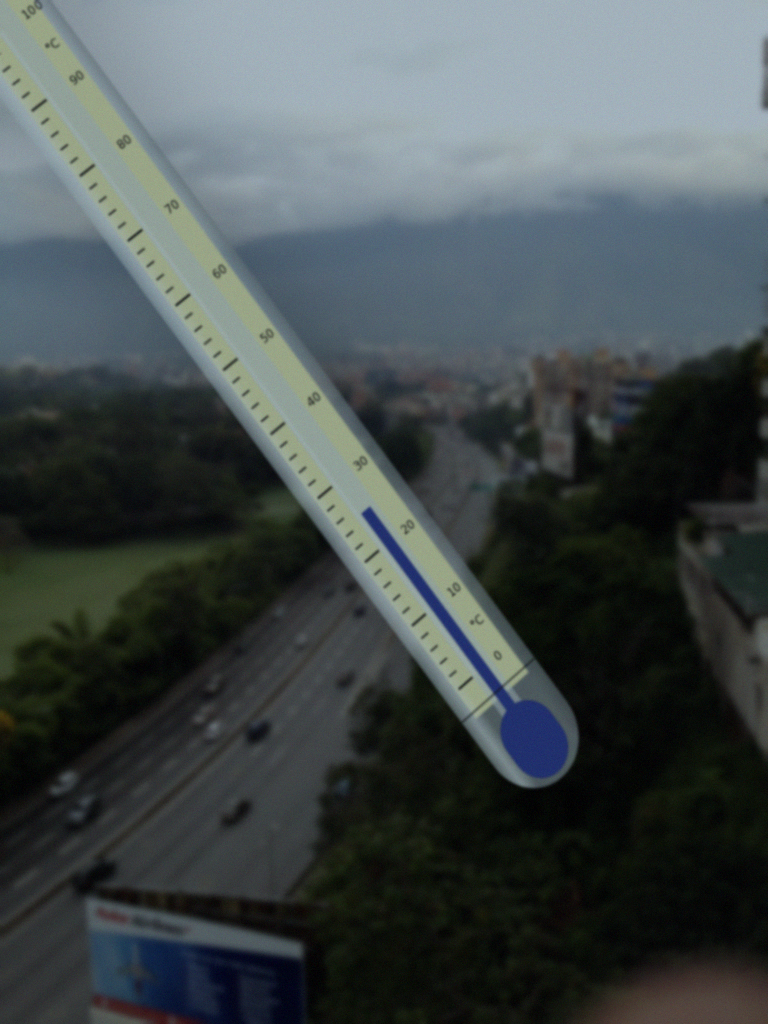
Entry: 25 °C
